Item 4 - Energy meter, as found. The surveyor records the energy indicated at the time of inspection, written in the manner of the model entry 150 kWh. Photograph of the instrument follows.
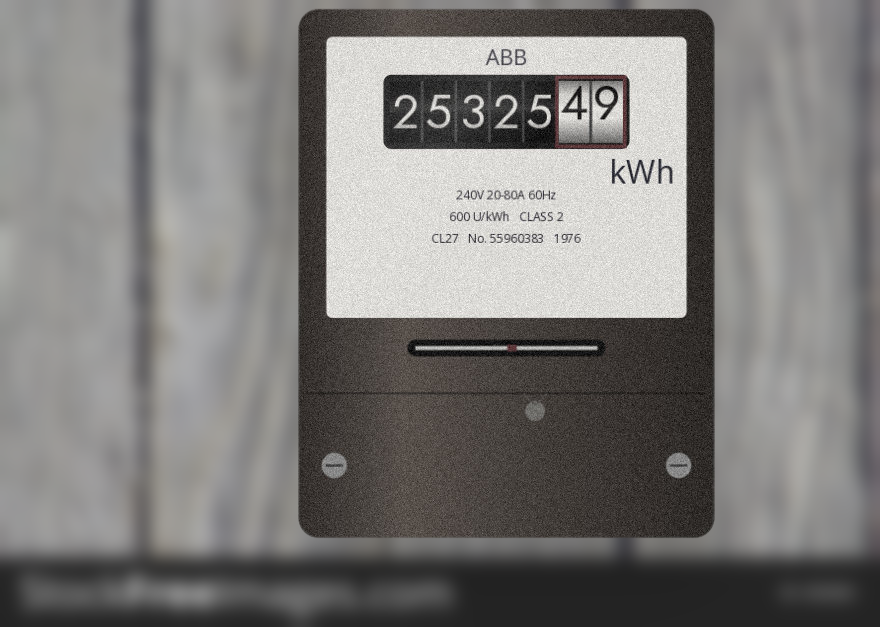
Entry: 25325.49 kWh
